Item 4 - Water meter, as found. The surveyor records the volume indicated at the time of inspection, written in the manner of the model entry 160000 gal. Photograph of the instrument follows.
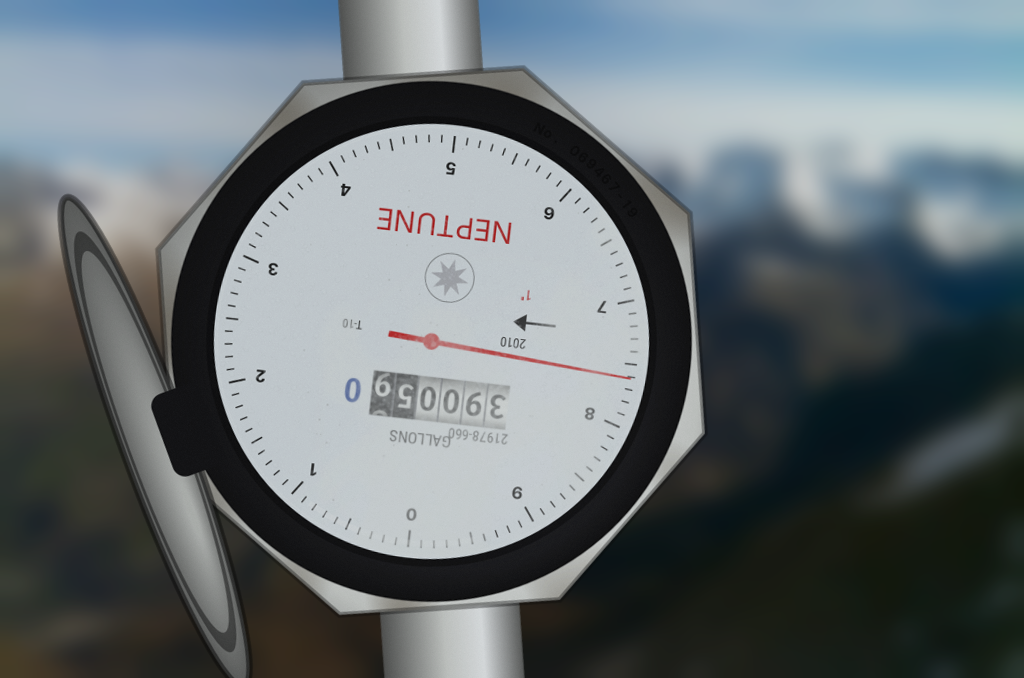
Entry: 3900587.6 gal
